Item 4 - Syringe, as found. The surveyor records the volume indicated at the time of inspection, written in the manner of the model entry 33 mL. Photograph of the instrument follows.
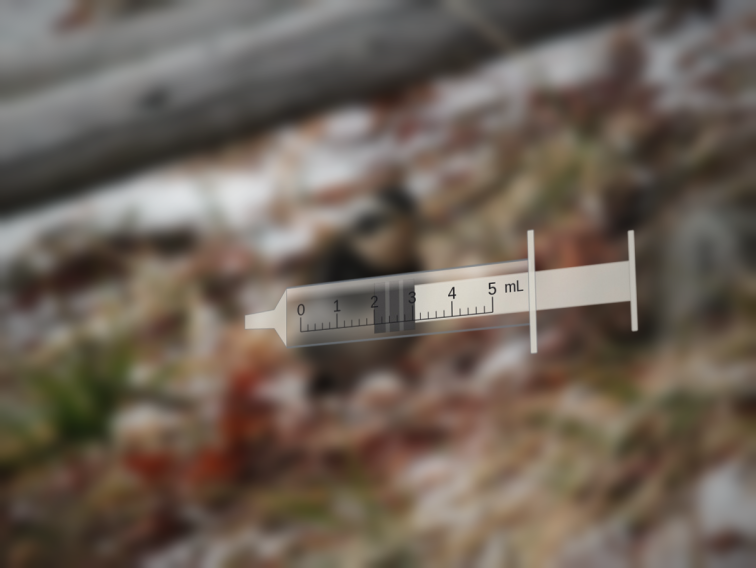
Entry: 2 mL
